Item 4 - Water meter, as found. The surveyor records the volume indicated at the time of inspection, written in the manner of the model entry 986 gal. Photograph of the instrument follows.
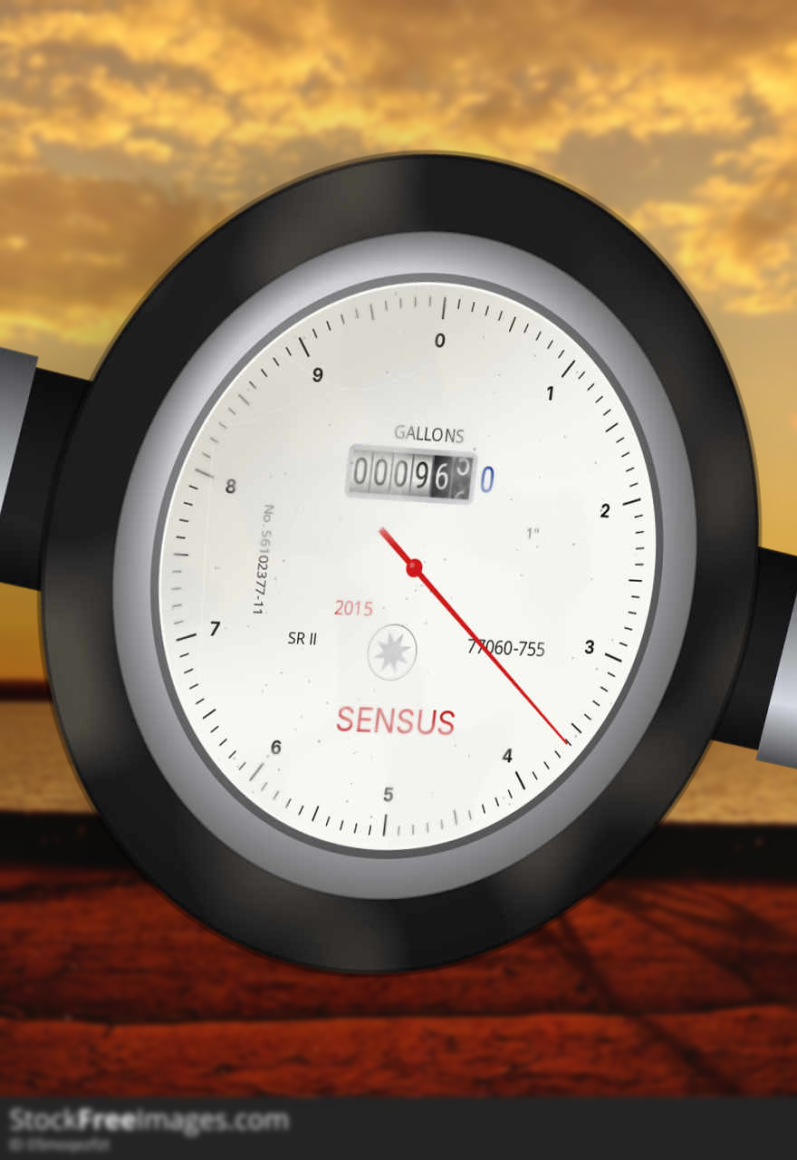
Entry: 9653.6 gal
